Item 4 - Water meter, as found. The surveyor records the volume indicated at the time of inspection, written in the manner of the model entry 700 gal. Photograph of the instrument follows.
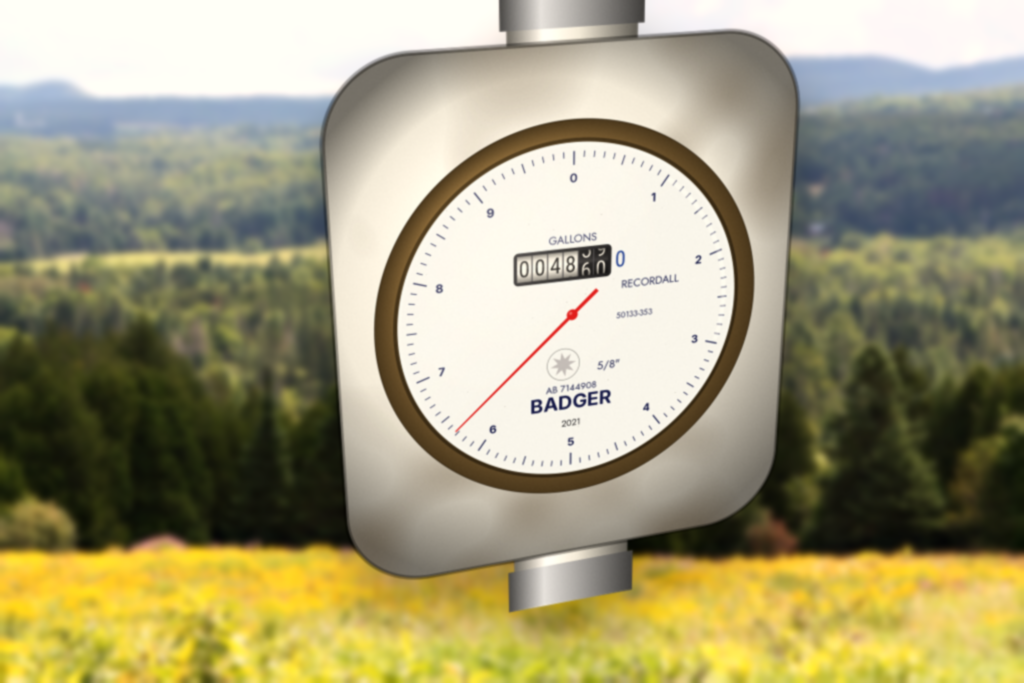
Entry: 48596.3 gal
